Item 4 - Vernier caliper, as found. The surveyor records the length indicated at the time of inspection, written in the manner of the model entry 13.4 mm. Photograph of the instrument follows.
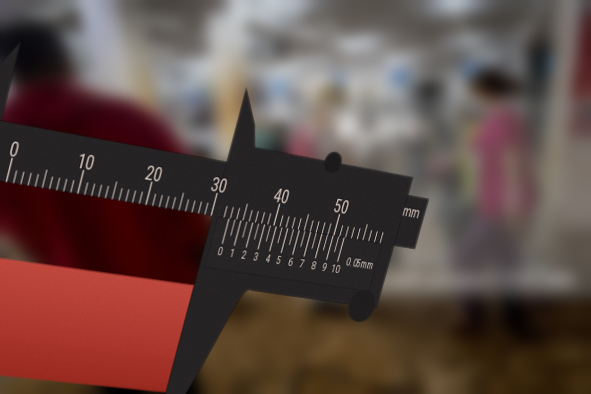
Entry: 32.8 mm
